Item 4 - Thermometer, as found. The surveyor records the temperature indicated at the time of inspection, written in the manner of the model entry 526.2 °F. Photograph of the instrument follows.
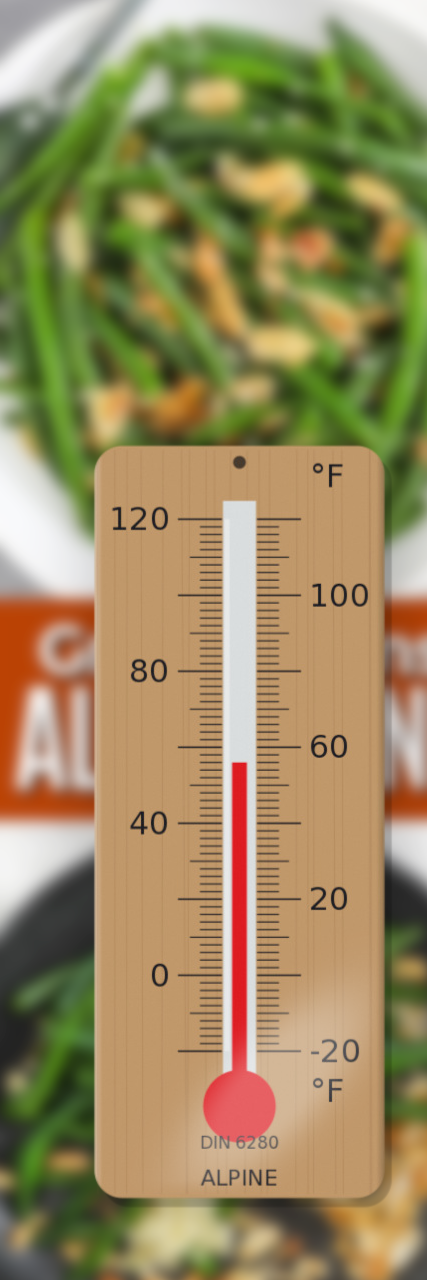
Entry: 56 °F
